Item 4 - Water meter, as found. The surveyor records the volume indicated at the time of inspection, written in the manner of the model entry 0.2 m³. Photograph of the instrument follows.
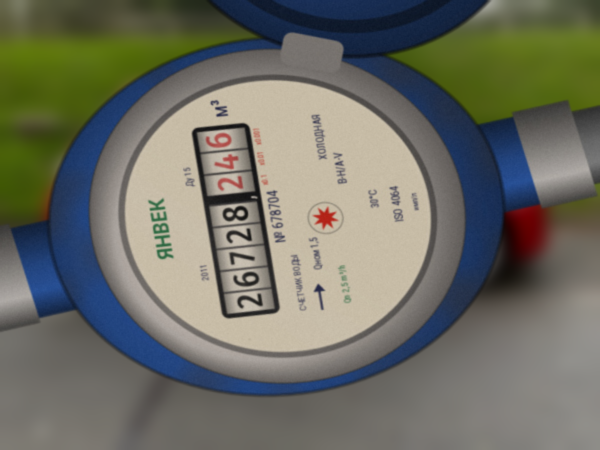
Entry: 26728.246 m³
